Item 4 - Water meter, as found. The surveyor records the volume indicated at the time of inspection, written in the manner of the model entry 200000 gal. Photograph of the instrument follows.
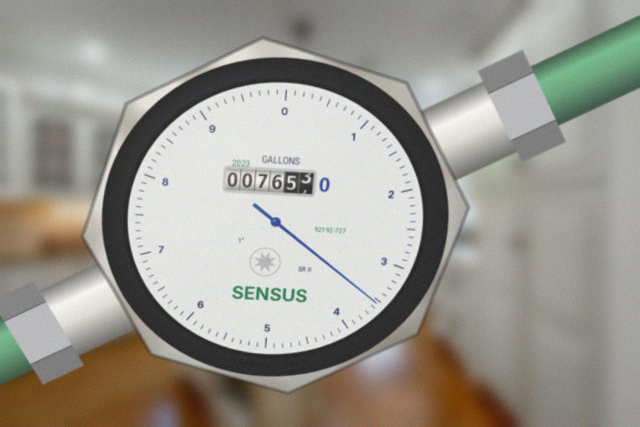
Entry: 76533.5 gal
